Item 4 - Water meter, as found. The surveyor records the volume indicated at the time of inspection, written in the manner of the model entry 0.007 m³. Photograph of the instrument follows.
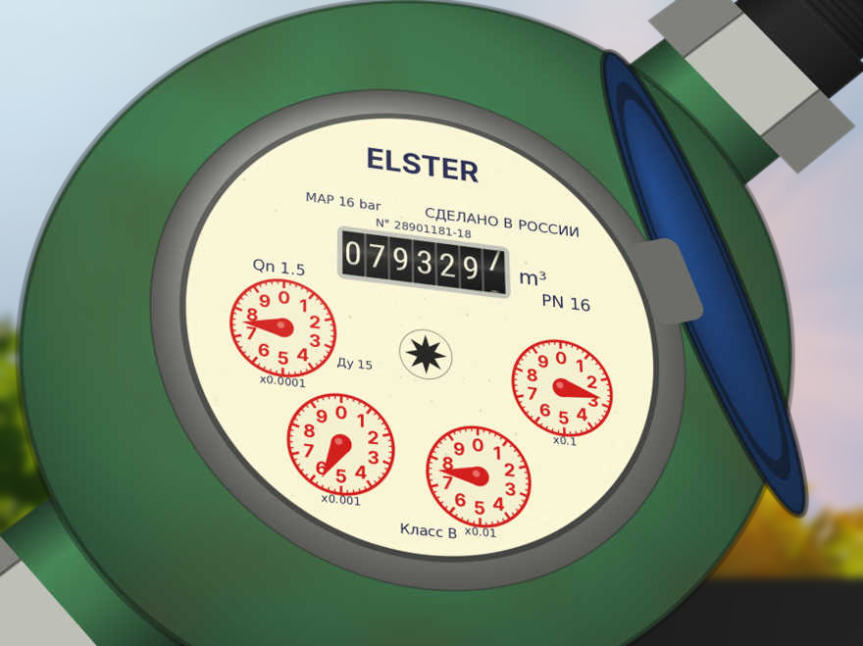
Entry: 793297.2757 m³
